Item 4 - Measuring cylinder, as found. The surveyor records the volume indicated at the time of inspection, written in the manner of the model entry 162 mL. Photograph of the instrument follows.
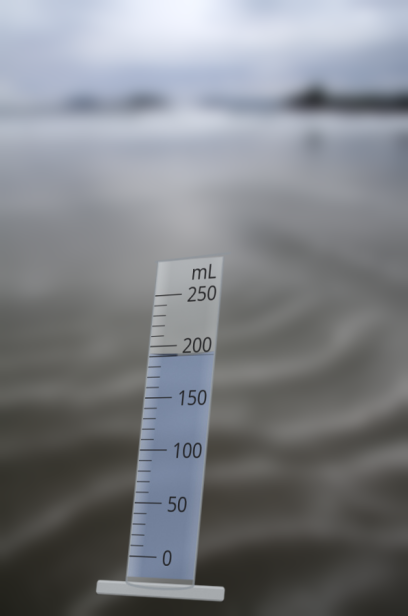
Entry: 190 mL
